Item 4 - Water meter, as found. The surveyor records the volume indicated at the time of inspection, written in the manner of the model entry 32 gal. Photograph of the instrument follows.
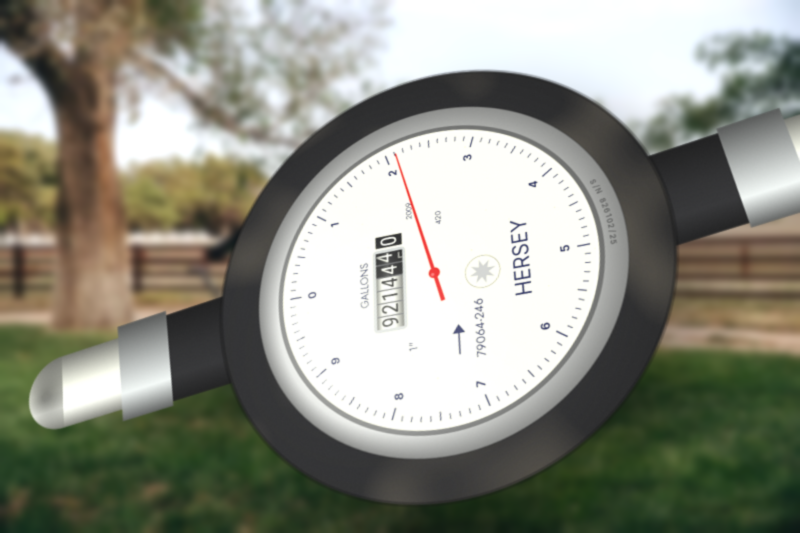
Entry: 9214442.1 gal
